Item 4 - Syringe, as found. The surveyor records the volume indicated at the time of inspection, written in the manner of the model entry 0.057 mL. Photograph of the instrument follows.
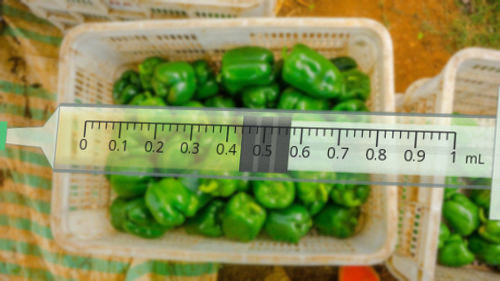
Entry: 0.44 mL
